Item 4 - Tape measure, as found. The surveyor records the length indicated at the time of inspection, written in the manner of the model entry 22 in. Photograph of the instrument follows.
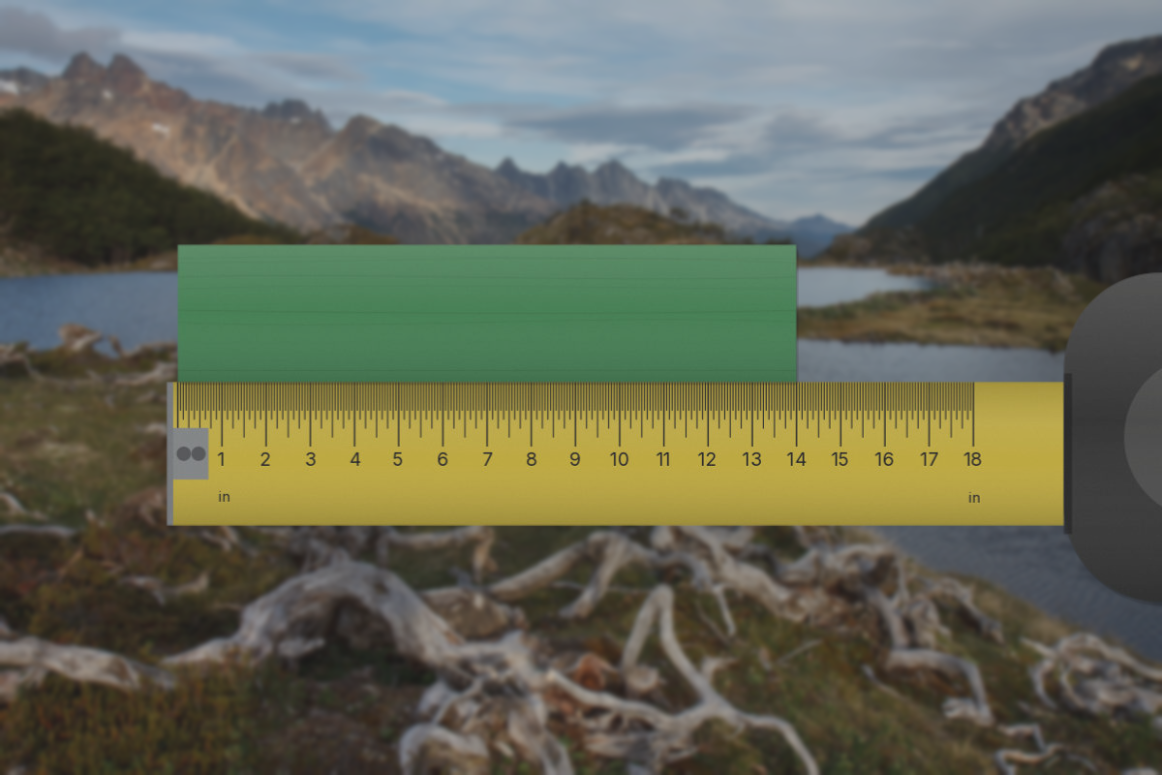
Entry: 14 in
